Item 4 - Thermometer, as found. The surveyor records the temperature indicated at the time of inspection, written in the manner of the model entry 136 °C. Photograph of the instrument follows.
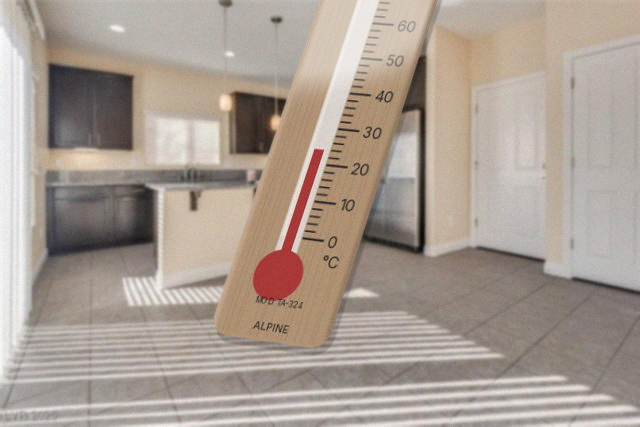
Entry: 24 °C
